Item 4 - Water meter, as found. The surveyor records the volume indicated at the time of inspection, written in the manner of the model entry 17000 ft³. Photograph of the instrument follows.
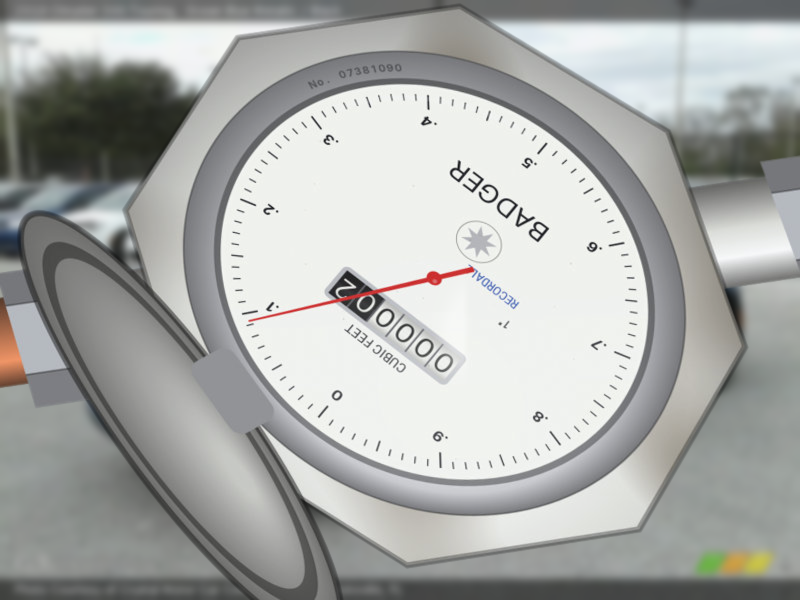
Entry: 2.09 ft³
